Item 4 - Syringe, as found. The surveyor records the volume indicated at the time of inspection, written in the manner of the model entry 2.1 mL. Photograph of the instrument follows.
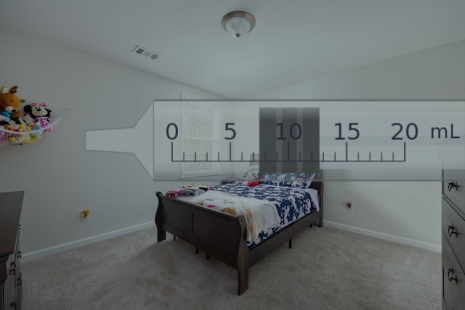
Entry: 7.5 mL
